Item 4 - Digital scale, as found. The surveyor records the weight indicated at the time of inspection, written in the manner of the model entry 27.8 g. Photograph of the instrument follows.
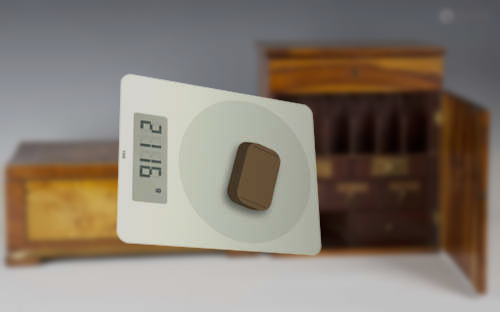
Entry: 2116 g
